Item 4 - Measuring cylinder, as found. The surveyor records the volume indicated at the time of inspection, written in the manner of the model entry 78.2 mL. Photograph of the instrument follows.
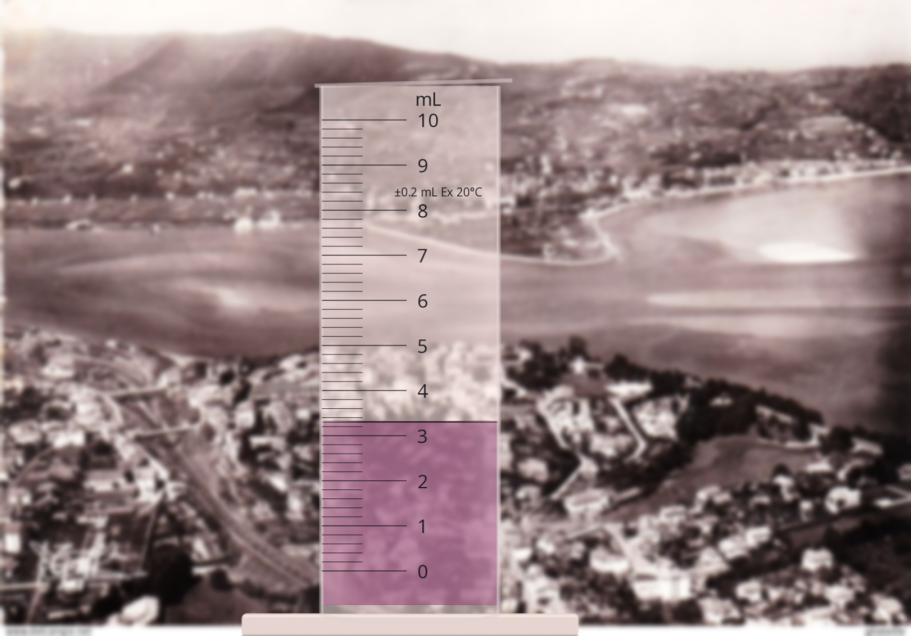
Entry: 3.3 mL
